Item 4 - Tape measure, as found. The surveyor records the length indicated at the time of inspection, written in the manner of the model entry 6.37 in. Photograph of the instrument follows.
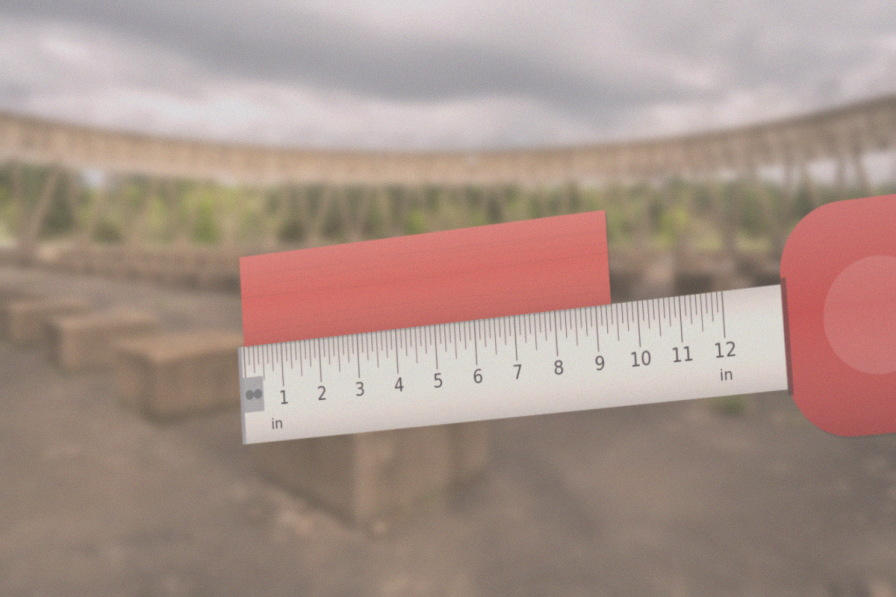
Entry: 9.375 in
